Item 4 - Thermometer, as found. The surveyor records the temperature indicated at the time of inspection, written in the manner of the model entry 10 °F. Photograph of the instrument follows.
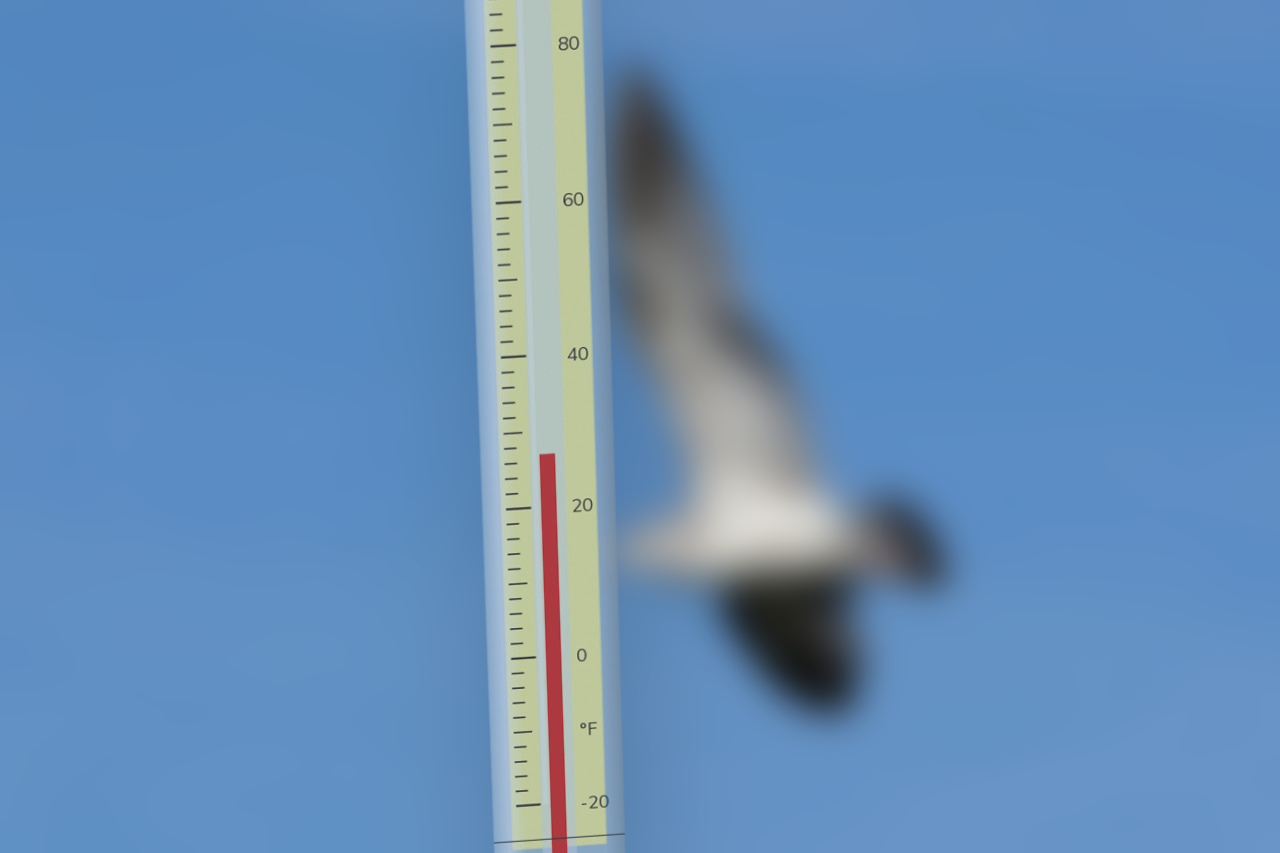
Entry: 27 °F
